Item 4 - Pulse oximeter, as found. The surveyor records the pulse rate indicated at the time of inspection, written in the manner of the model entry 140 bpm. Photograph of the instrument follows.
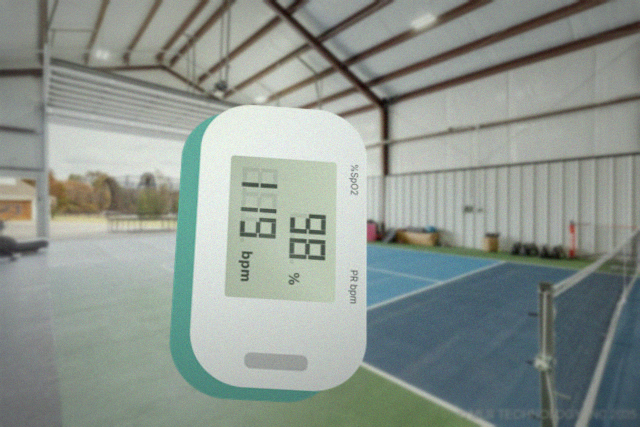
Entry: 119 bpm
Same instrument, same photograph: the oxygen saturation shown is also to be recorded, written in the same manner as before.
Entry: 98 %
